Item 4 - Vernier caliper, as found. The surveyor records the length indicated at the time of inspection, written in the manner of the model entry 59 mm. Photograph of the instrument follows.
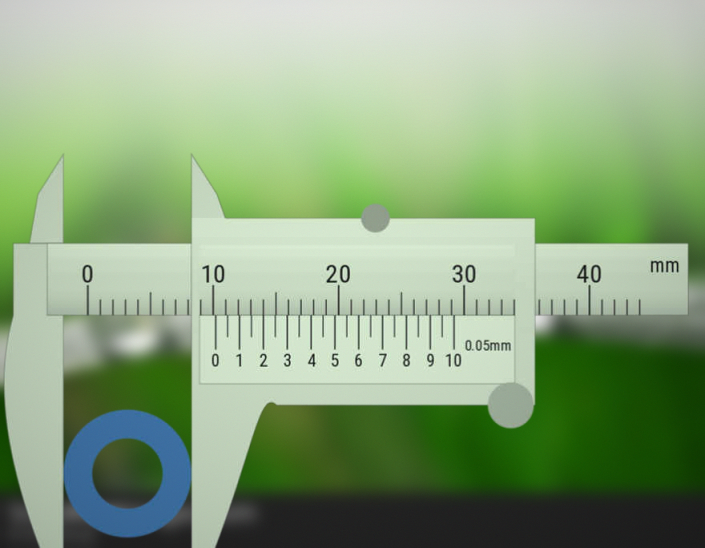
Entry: 10.2 mm
